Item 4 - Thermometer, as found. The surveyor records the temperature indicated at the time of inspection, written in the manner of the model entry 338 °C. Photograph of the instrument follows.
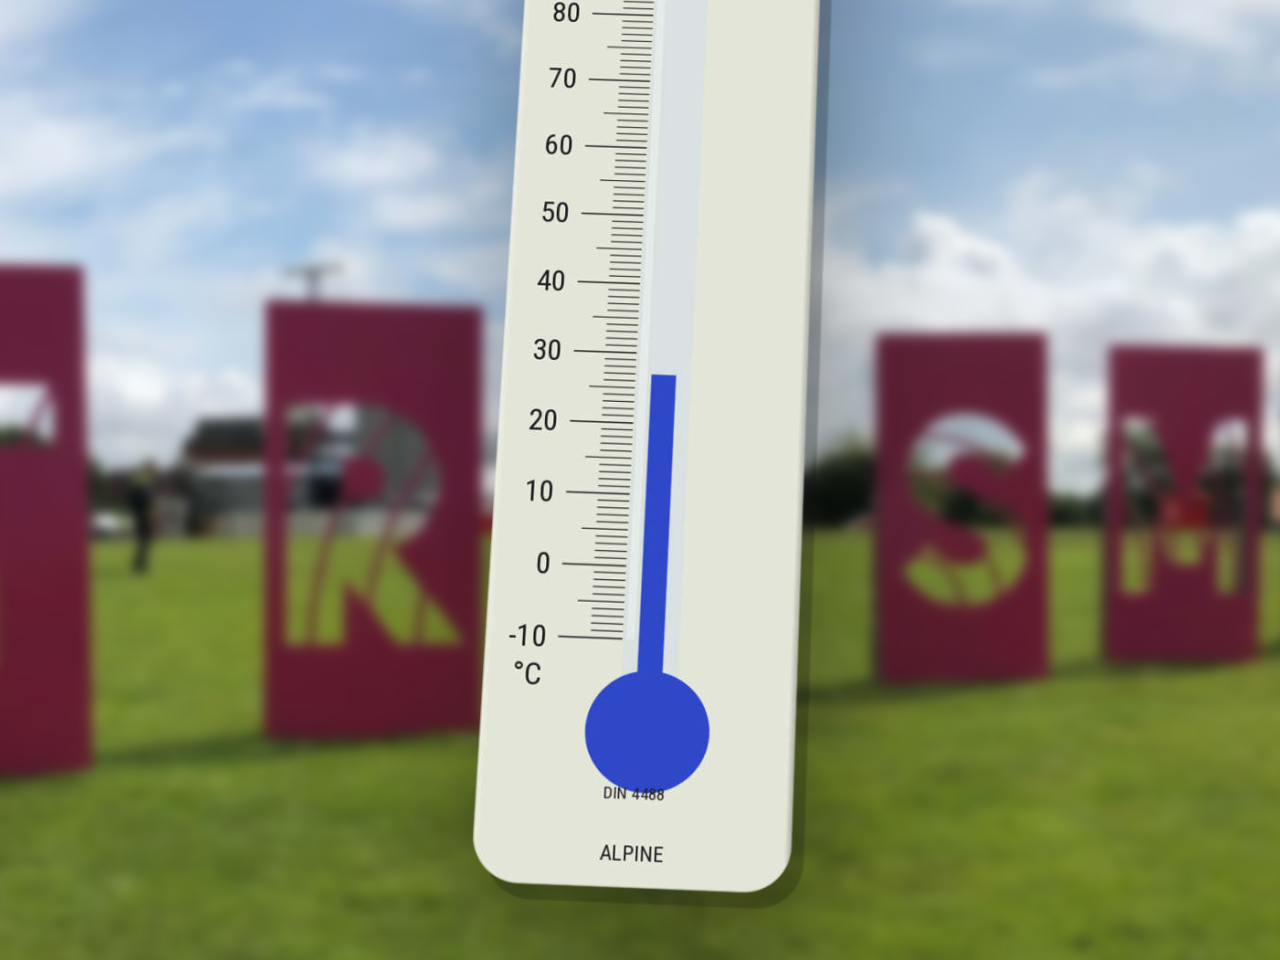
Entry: 27 °C
